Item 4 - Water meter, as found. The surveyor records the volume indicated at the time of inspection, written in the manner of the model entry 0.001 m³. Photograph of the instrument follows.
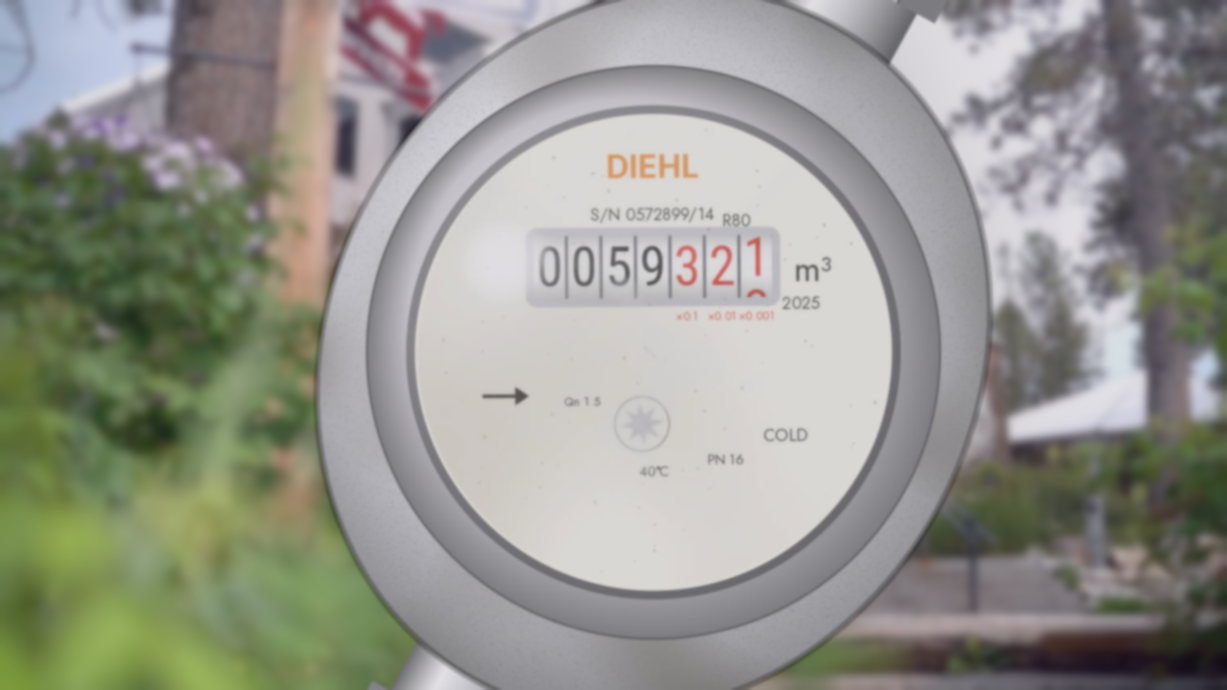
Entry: 59.321 m³
